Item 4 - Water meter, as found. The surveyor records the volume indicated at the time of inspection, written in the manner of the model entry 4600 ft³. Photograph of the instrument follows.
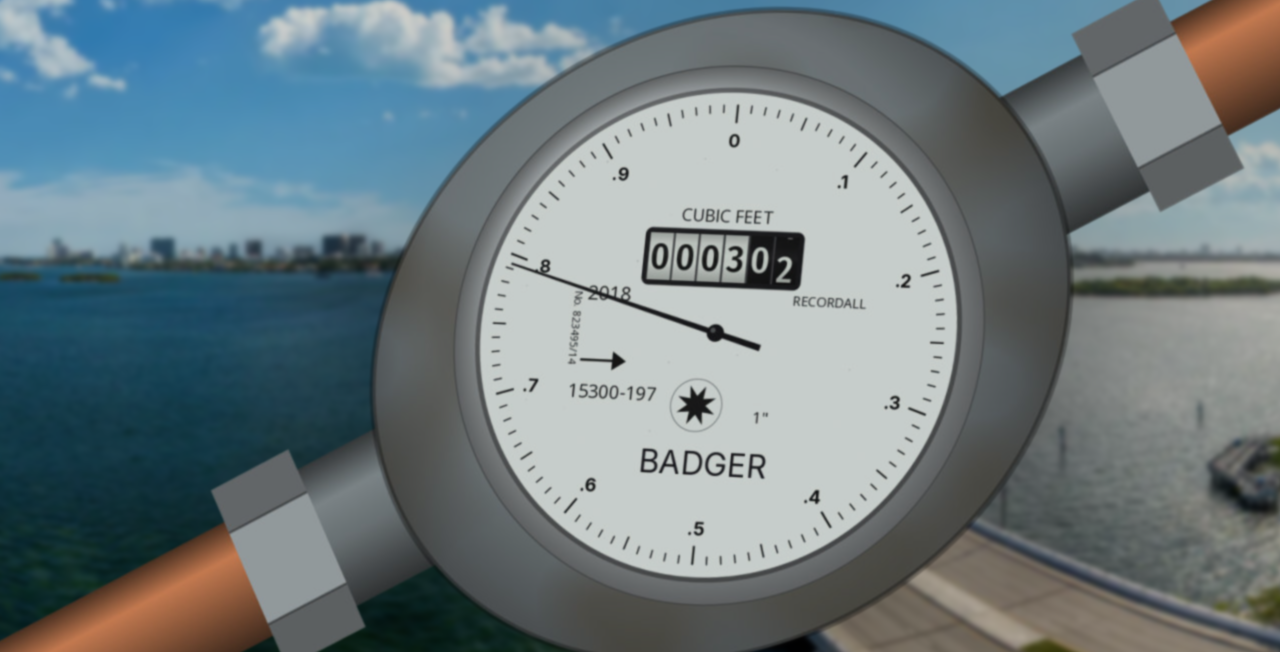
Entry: 301.79 ft³
